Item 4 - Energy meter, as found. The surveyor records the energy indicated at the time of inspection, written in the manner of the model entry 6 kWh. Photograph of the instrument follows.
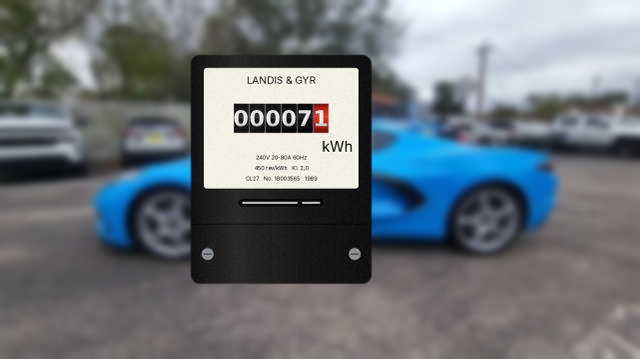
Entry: 7.1 kWh
